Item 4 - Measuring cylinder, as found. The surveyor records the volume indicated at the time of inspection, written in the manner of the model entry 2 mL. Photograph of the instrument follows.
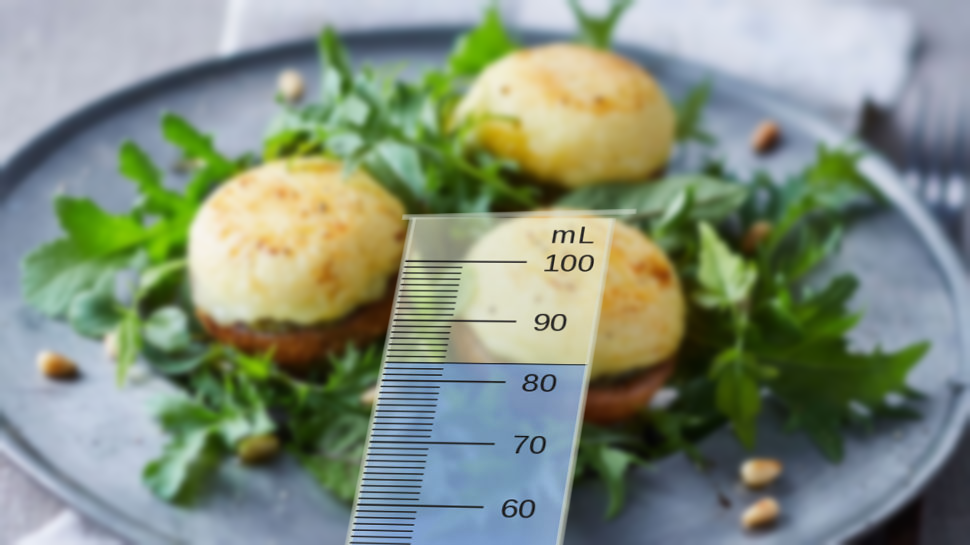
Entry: 83 mL
